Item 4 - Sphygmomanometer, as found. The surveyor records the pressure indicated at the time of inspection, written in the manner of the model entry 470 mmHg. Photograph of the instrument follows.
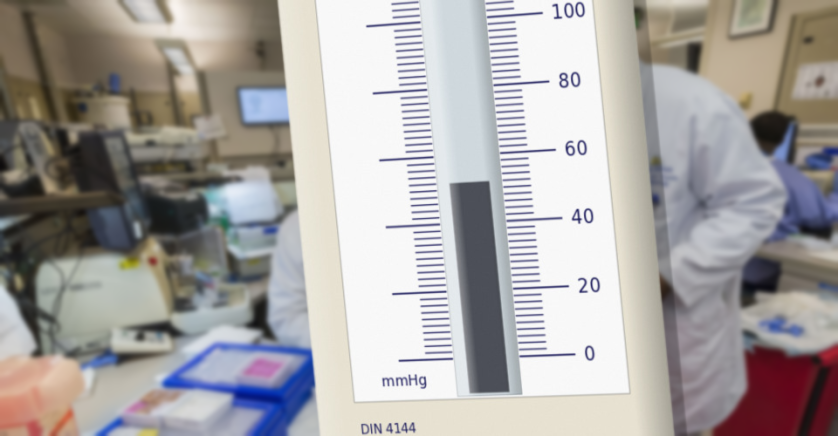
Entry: 52 mmHg
